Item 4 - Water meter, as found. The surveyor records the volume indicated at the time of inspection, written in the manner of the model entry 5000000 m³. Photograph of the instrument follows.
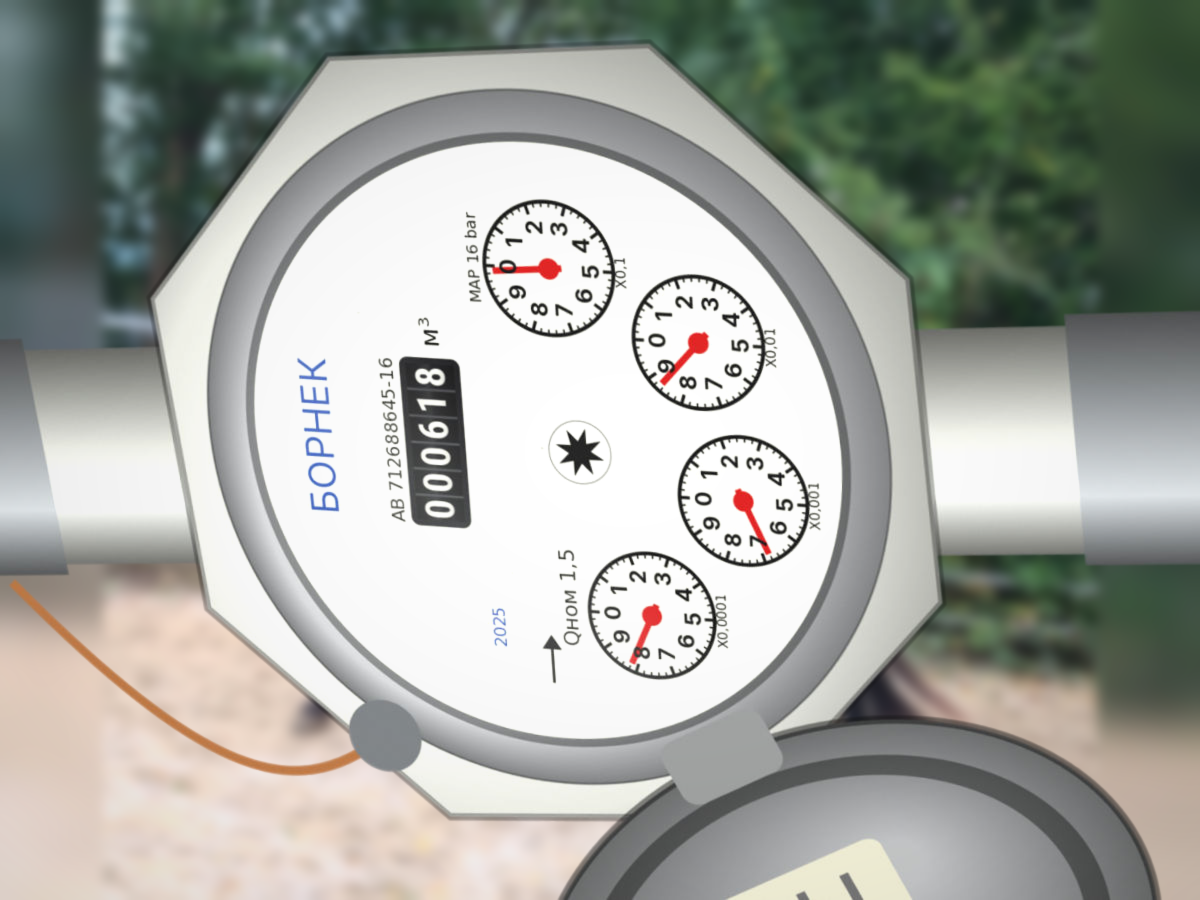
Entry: 617.9868 m³
